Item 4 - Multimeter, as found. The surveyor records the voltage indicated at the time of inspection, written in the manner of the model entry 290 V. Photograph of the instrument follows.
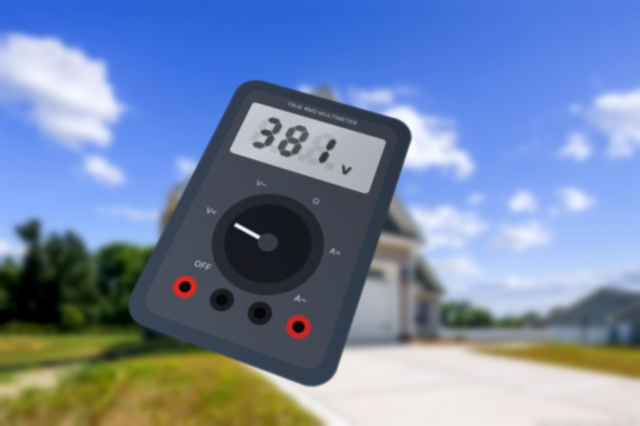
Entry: 381 V
